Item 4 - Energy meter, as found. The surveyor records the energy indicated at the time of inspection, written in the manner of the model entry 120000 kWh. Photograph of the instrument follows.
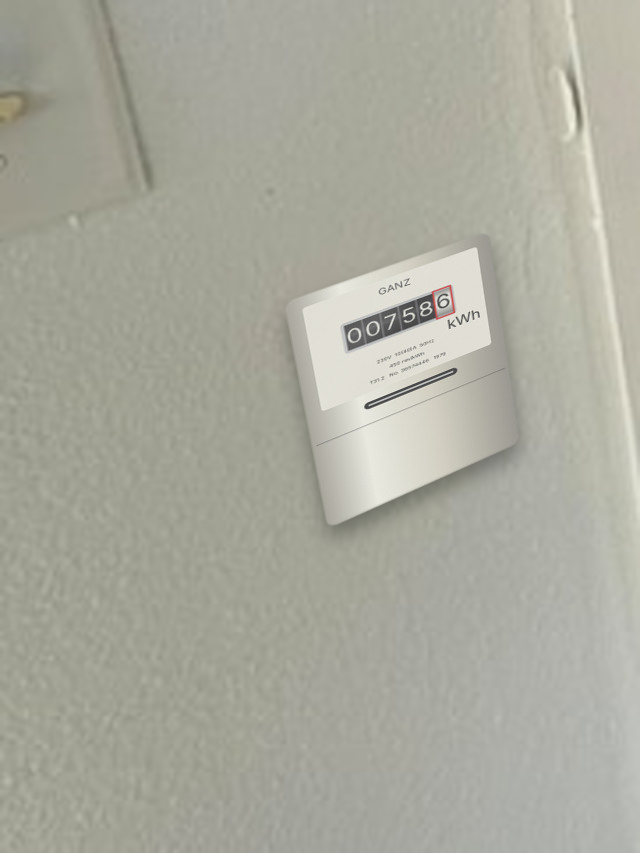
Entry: 758.6 kWh
